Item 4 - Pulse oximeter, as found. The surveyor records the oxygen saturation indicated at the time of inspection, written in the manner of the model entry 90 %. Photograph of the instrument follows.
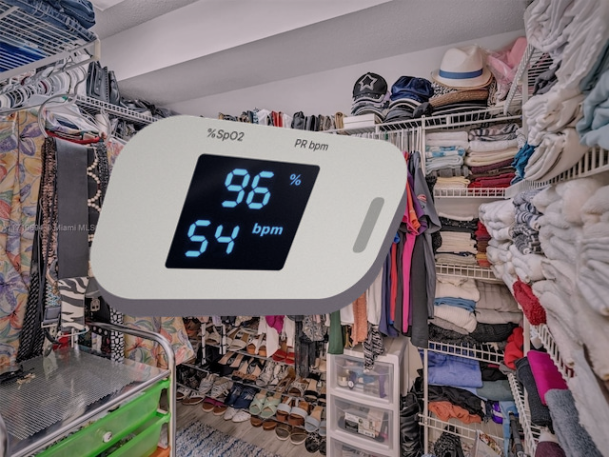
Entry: 96 %
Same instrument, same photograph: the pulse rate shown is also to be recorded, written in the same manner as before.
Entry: 54 bpm
